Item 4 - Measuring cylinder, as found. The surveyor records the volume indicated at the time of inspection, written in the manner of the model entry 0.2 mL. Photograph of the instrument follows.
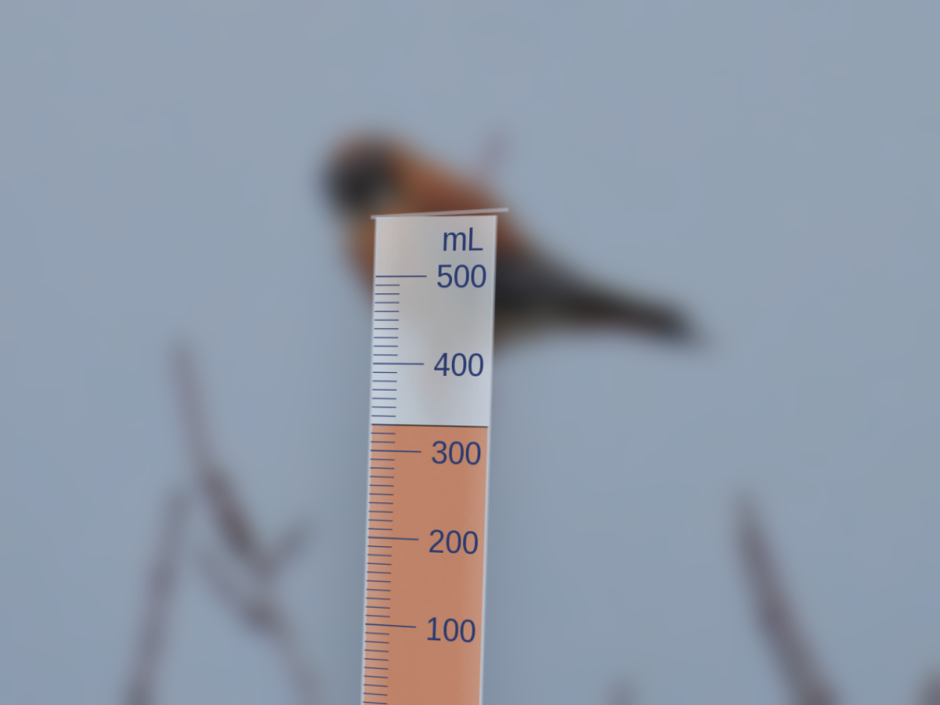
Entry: 330 mL
